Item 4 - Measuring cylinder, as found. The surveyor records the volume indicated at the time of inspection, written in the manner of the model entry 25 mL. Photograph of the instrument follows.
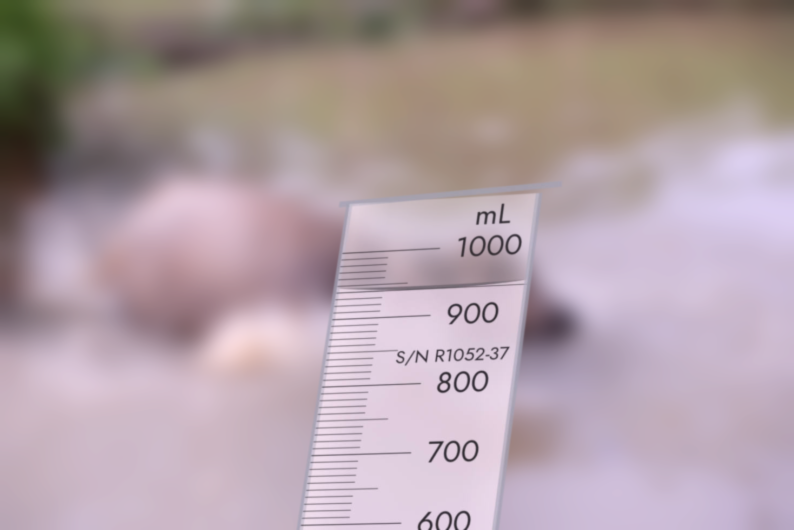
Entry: 940 mL
